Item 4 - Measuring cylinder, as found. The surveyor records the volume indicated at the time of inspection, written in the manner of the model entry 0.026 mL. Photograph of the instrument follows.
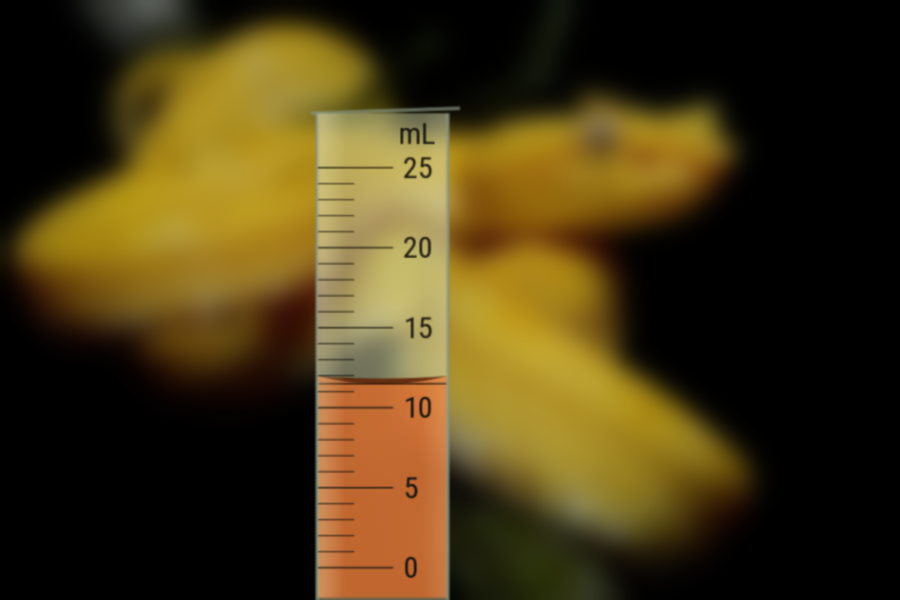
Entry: 11.5 mL
